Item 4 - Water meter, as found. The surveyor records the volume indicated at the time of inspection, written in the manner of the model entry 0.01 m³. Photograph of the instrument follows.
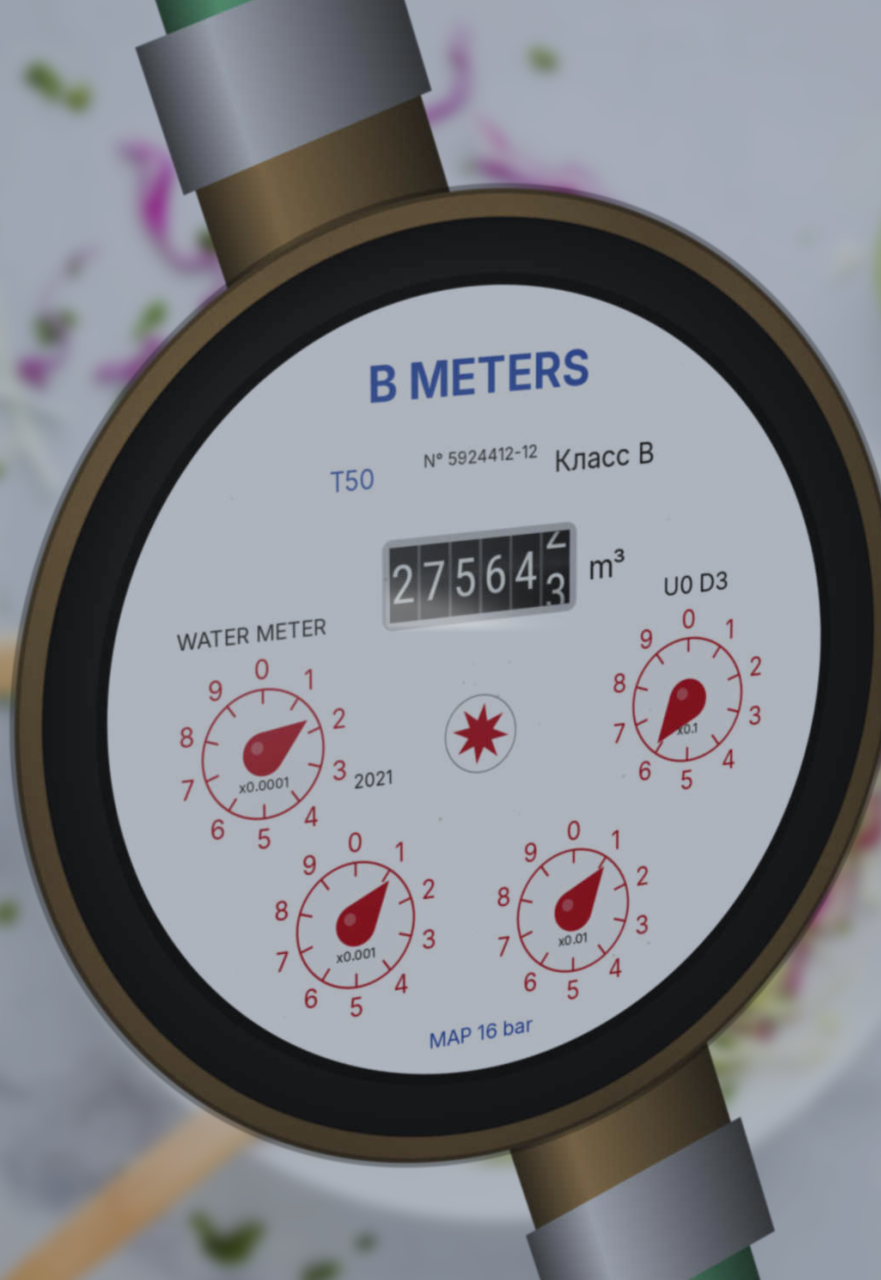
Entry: 275642.6111 m³
